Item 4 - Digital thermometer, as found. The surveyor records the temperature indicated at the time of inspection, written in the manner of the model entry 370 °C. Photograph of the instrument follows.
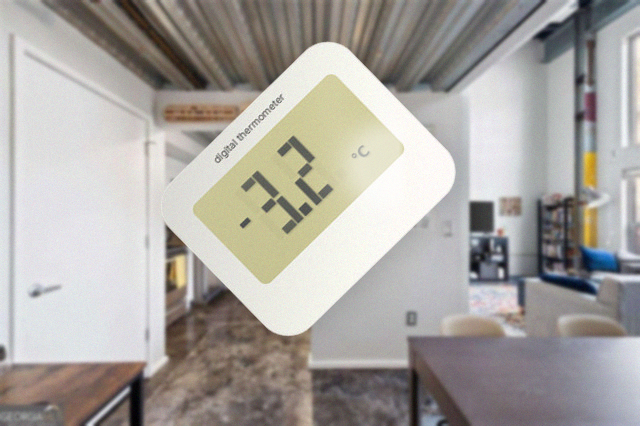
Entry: -3.2 °C
